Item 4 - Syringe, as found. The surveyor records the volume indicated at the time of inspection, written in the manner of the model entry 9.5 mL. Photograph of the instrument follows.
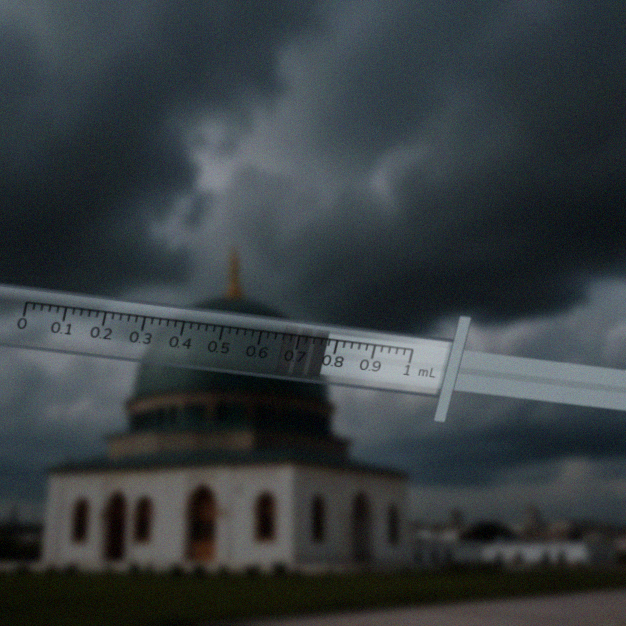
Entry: 0.66 mL
